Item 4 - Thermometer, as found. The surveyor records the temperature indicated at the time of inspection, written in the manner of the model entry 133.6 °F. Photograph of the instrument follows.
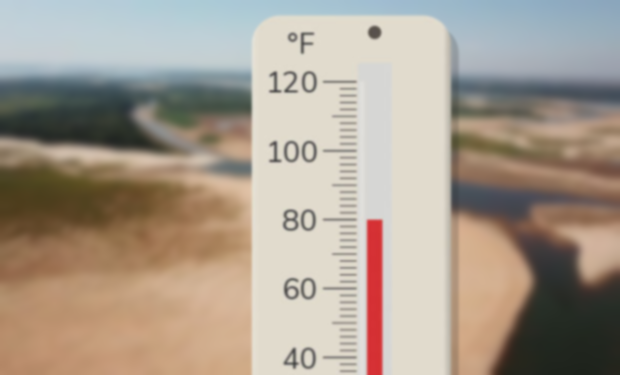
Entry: 80 °F
